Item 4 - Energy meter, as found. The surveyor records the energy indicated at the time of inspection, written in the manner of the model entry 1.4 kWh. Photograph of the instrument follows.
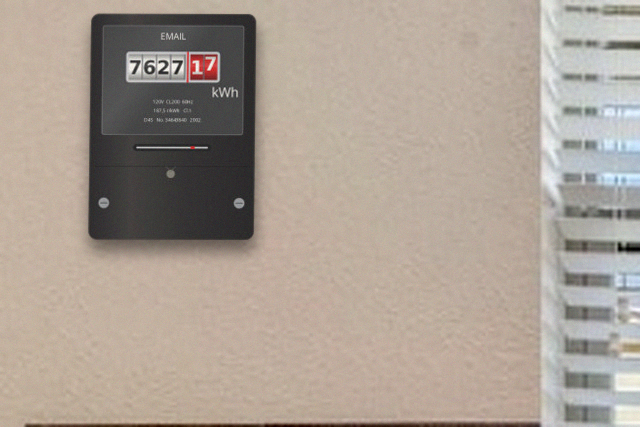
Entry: 7627.17 kWh
